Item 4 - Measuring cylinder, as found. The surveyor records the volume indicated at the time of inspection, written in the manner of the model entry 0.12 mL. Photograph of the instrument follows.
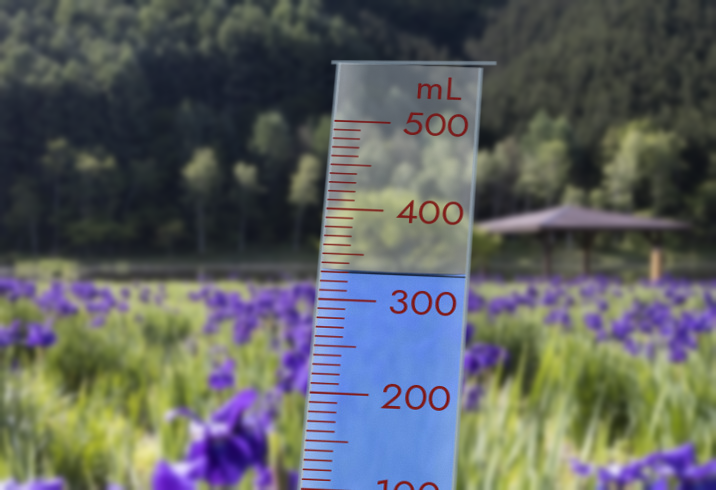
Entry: 330 mL
